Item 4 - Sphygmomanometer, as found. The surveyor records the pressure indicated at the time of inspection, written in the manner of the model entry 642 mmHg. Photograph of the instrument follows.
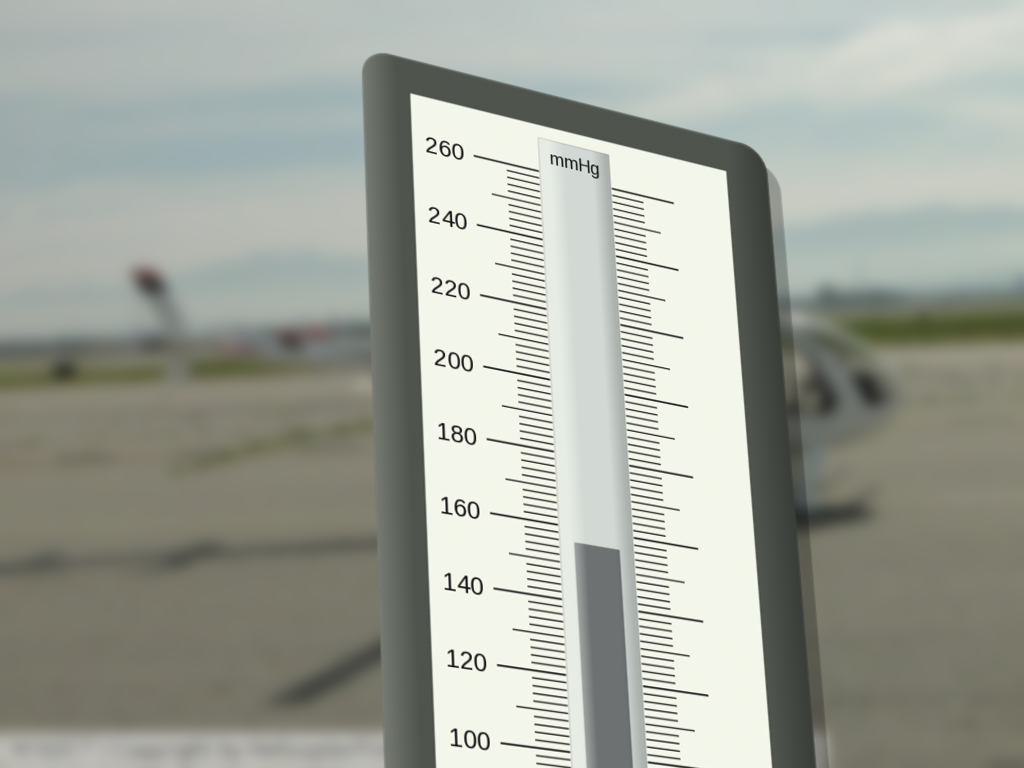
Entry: 156 mmHg
